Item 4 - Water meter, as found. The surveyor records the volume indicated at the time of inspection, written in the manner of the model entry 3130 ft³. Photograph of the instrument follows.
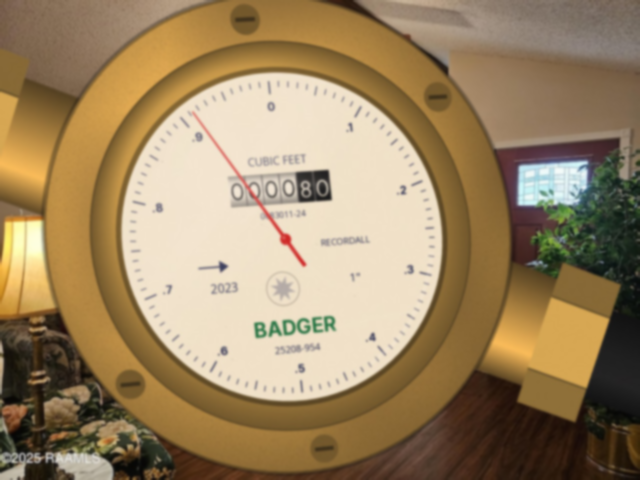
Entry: 79.91 ft³
